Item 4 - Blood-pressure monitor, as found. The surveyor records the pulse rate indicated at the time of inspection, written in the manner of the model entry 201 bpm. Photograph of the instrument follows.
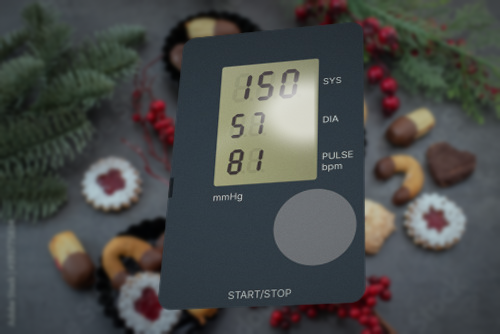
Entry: 81 bpm
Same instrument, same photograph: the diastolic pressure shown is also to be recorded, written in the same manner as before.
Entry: 57 mmHg
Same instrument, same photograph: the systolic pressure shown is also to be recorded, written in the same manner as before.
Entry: 150 mmHg
